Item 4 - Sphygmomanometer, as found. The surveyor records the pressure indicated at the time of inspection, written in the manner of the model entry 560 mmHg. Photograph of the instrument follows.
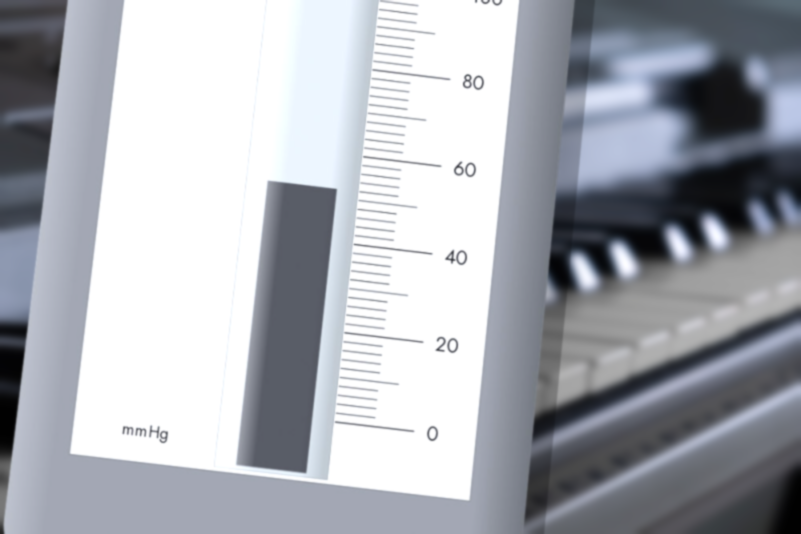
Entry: 52 mmHg
